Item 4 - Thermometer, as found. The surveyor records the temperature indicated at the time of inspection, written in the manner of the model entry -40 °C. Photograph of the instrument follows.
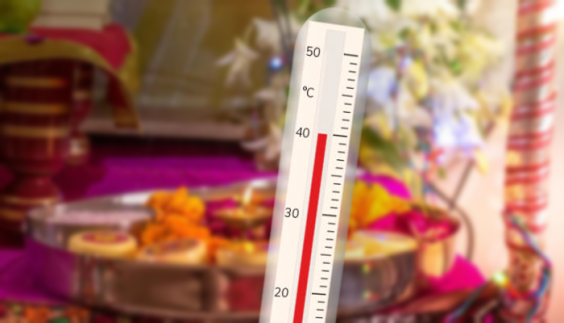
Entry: 40 °C
